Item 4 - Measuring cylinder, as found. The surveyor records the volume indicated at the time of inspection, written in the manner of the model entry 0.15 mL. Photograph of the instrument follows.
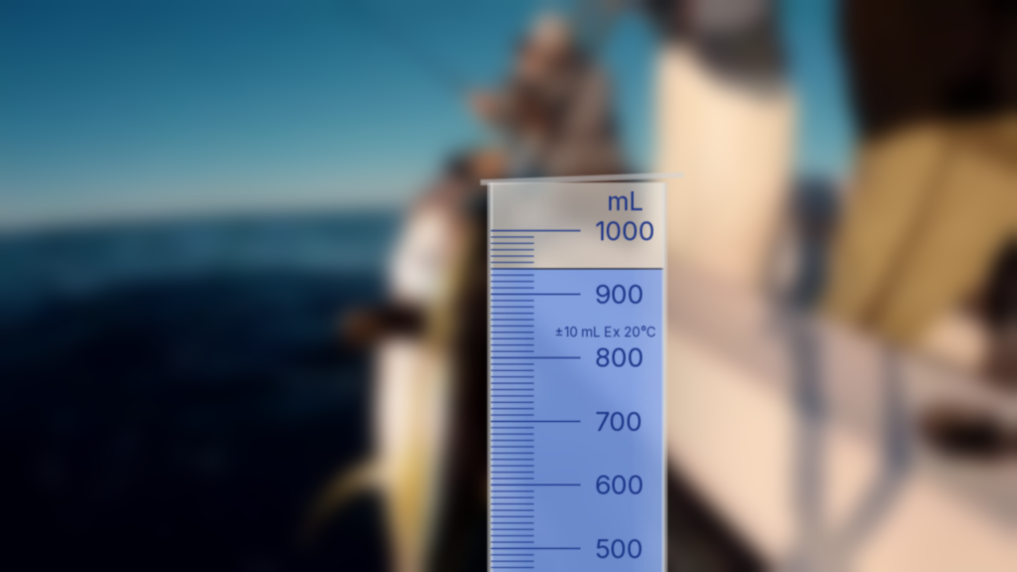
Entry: 940 mL
